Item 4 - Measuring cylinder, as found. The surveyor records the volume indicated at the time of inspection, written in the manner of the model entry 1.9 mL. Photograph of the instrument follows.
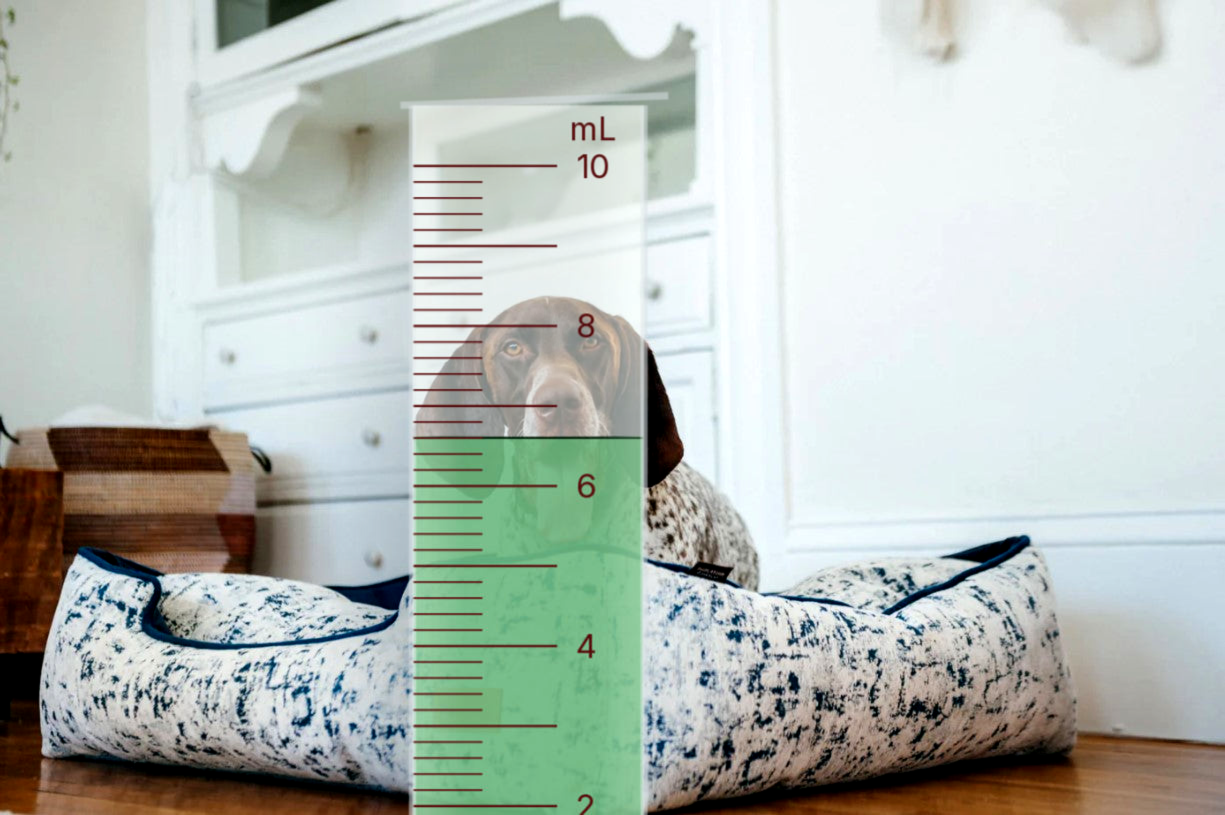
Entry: 6.6 mL
